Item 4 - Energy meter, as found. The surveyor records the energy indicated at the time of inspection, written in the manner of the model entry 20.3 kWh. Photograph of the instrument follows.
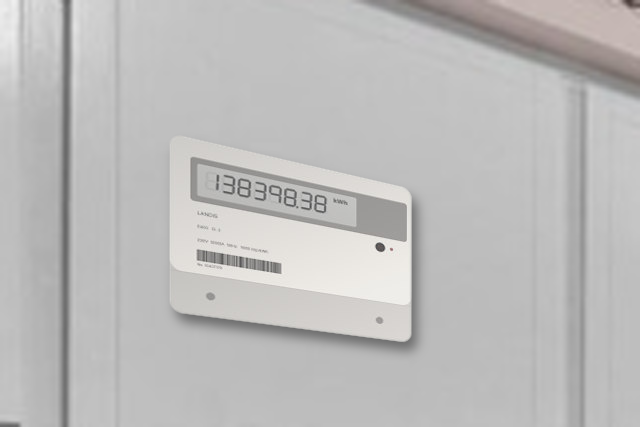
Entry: 138398.38 kWh
